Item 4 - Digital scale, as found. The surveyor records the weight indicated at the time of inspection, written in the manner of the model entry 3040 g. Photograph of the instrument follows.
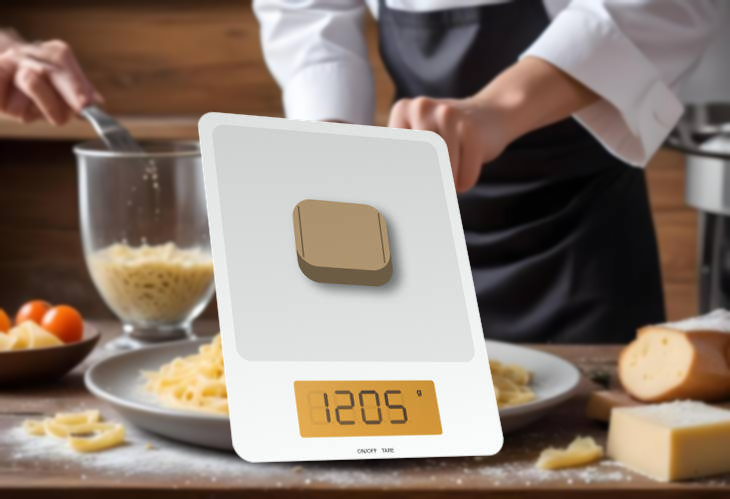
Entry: 1205 g
